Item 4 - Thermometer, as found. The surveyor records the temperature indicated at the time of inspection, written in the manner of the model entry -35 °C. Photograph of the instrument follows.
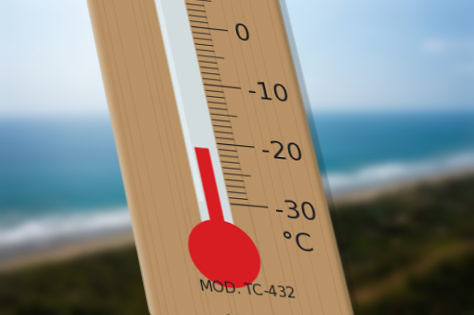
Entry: -21 °C
